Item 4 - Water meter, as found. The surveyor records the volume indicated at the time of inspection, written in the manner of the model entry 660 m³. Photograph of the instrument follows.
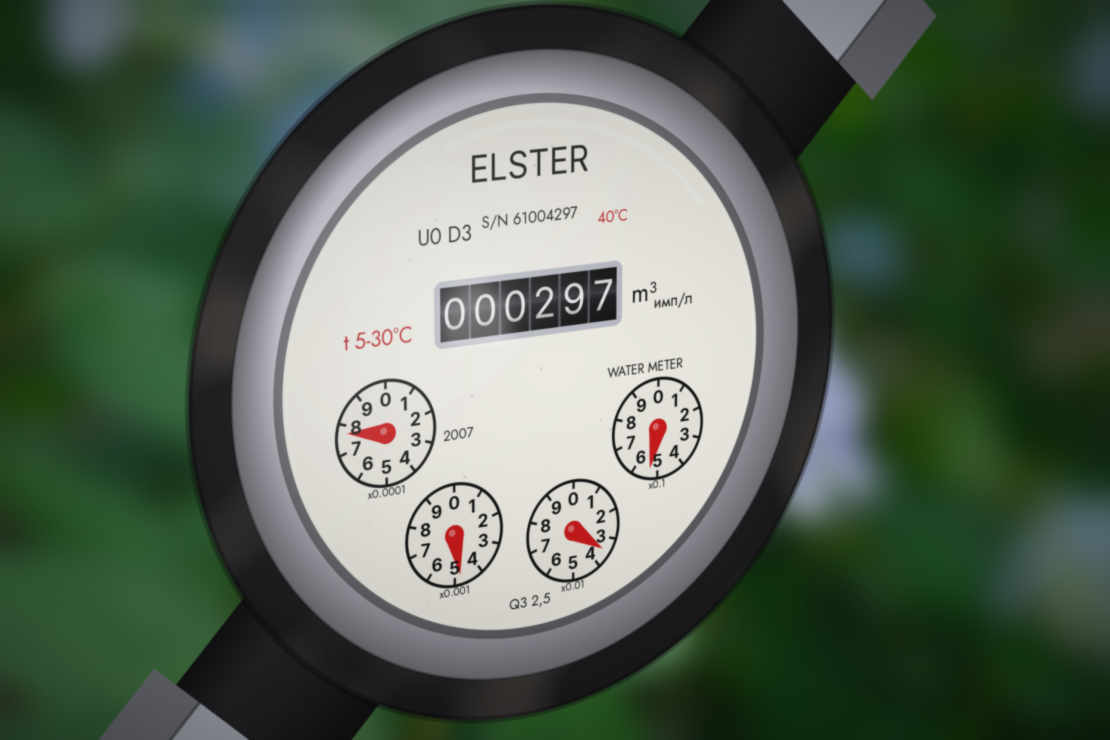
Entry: 297.5347 m³
